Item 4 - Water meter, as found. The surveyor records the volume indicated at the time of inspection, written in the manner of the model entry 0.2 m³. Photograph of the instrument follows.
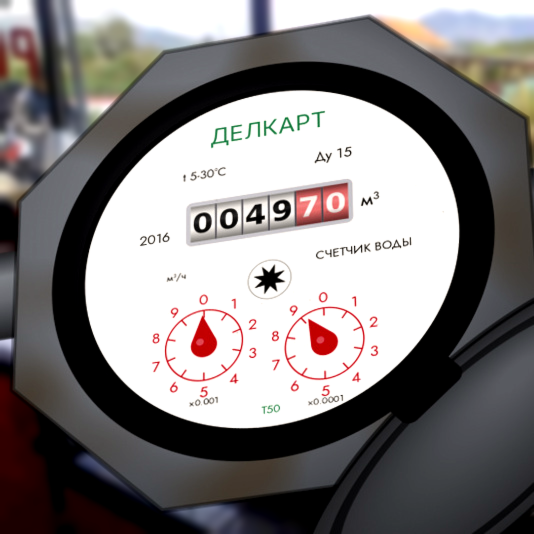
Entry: 49.6999 m³
